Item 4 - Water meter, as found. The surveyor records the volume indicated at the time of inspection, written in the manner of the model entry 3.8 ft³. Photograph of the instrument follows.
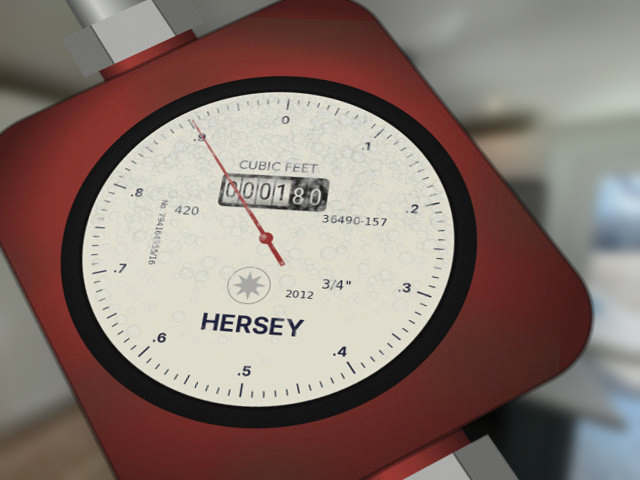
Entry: 179.90 ft³
